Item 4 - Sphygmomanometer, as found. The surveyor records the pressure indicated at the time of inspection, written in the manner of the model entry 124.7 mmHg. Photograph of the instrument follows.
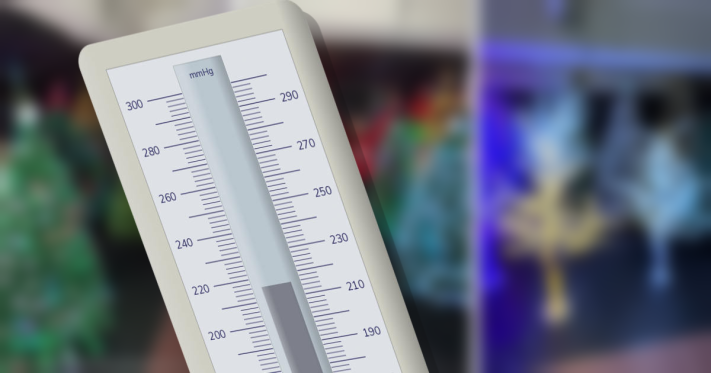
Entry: 216 mmHg
